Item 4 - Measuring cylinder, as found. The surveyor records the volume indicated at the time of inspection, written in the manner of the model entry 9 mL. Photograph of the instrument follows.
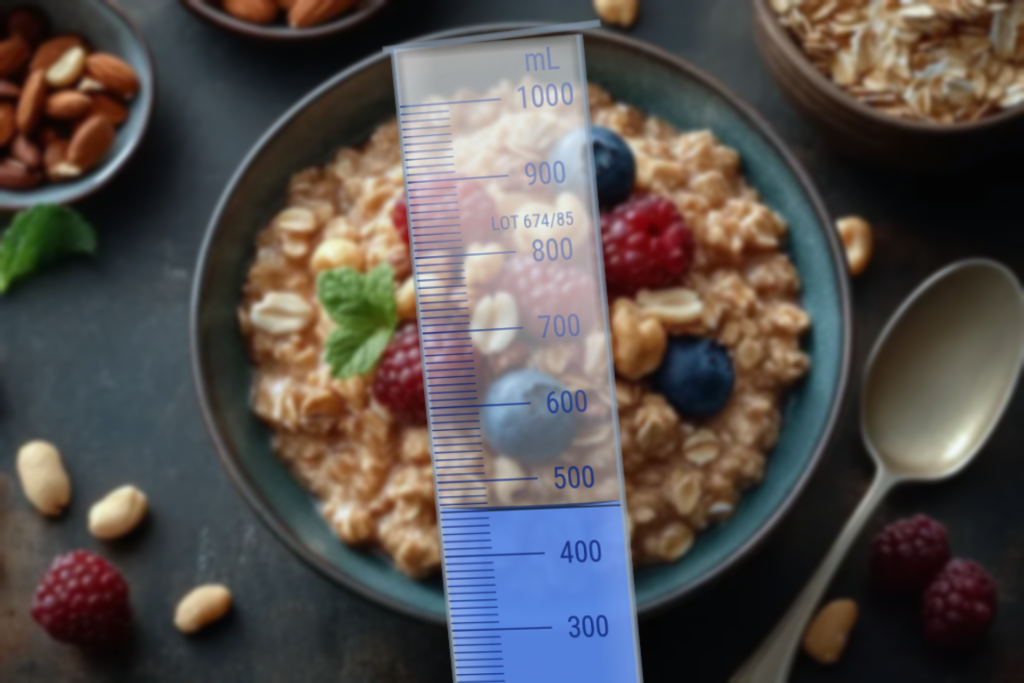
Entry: 460 mL
